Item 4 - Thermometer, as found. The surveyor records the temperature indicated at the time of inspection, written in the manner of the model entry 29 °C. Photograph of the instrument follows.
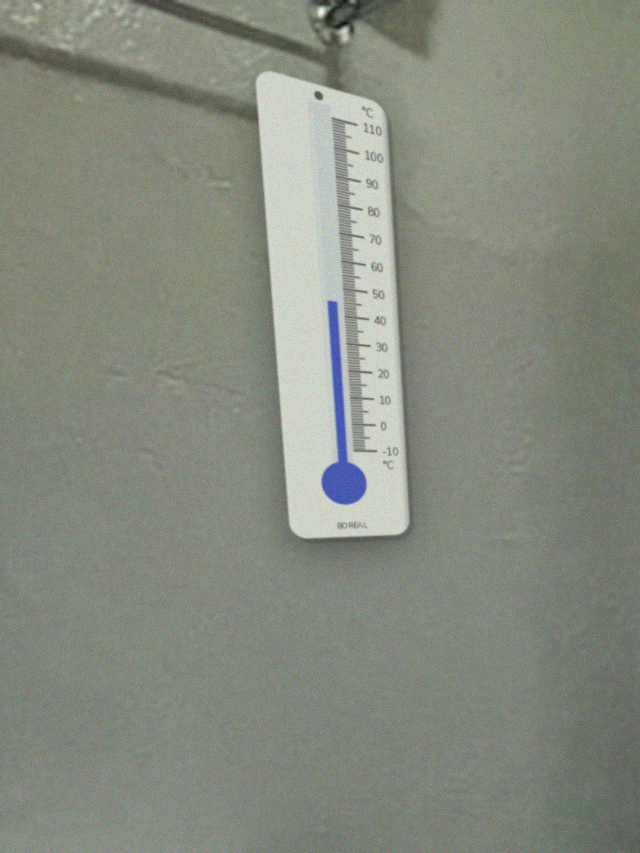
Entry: 45 °C
